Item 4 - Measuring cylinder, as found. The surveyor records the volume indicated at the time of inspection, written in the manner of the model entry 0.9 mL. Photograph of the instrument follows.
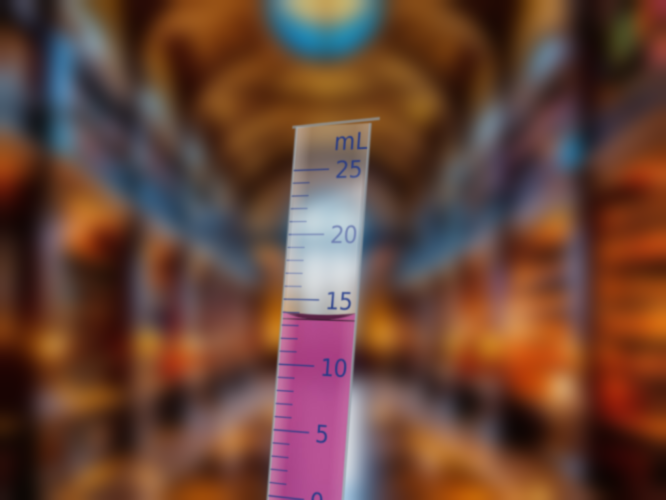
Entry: 13.5 mL
